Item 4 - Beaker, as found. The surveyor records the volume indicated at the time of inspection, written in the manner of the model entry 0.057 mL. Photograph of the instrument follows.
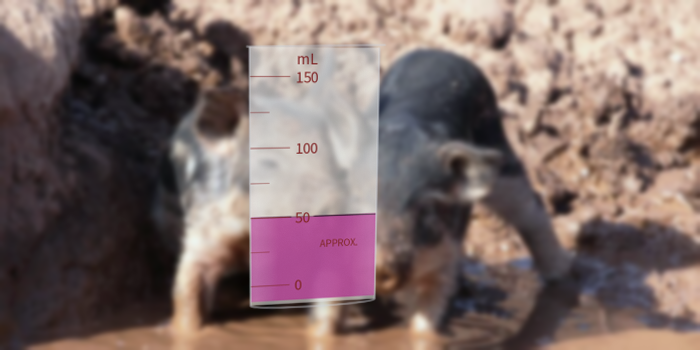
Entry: 50 mL
